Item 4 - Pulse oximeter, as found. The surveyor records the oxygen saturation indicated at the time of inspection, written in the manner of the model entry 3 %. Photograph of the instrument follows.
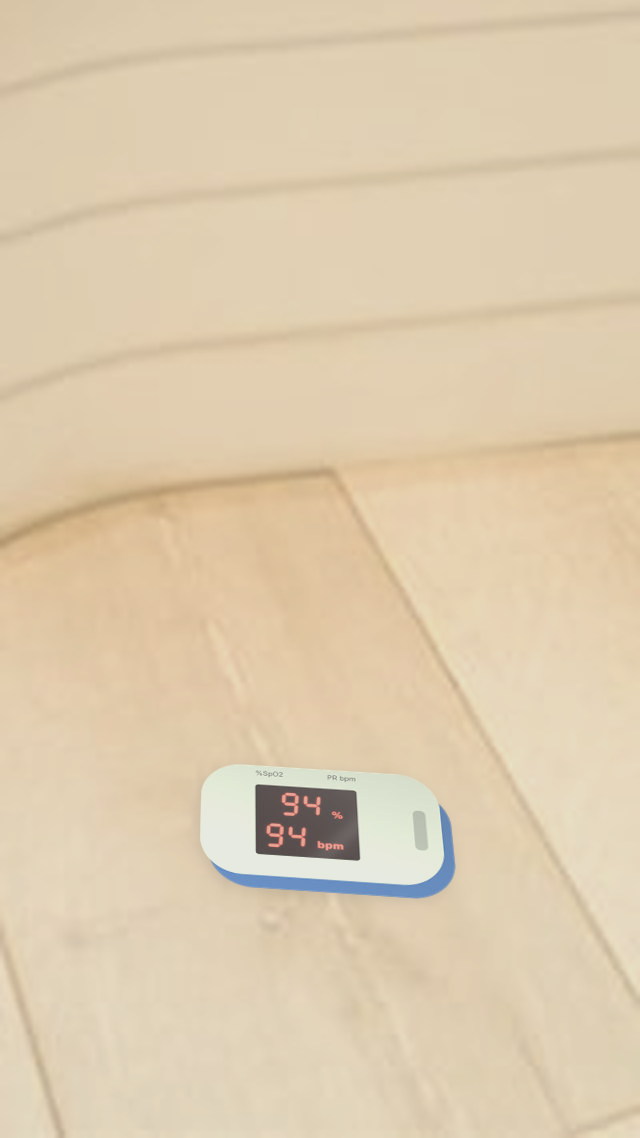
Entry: 94 %
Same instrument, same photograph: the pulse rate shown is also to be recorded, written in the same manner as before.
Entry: 94 bpm
